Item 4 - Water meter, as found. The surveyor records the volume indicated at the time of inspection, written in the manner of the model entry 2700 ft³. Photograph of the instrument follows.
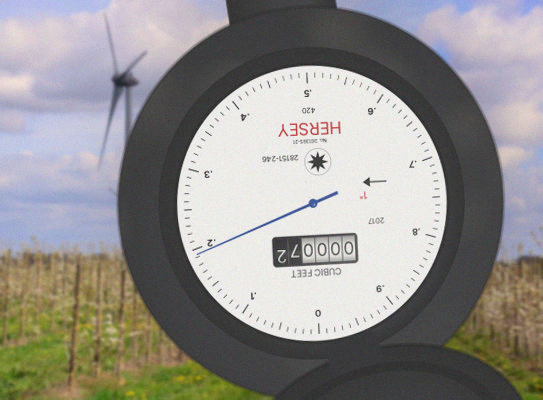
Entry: 72.19 ft³
